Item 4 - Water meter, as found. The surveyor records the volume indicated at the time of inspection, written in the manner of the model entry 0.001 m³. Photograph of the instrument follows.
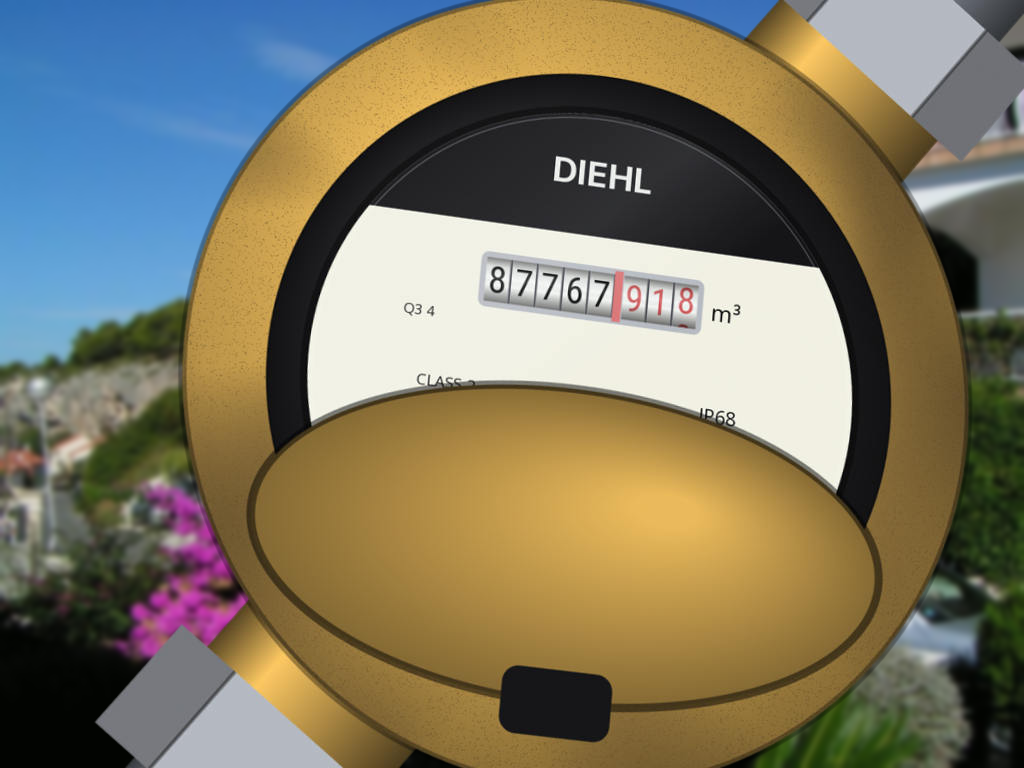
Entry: 87767.918 m³
